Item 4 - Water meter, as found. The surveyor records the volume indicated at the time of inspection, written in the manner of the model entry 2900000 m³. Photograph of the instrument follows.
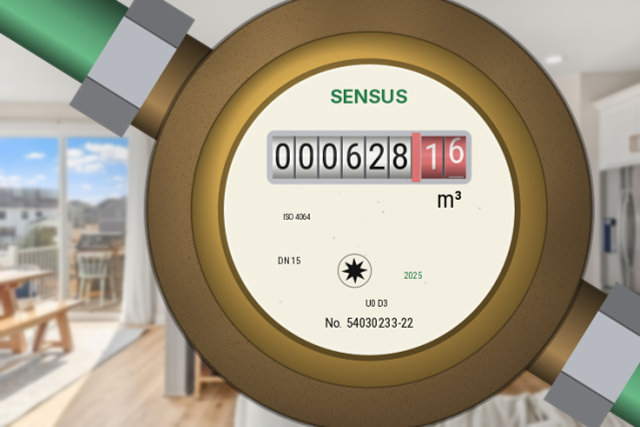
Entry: 628.16 m³
